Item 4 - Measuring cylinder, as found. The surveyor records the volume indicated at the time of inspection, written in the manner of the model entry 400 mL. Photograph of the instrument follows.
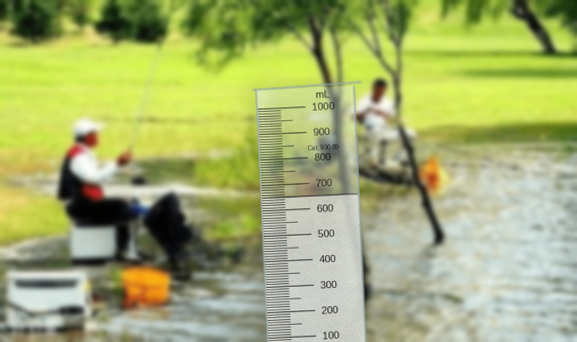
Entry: 650 mL
